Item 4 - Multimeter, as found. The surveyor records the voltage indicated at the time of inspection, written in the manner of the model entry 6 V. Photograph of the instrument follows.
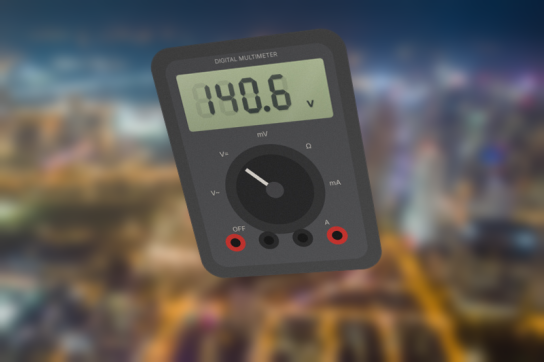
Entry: 140.6 V
